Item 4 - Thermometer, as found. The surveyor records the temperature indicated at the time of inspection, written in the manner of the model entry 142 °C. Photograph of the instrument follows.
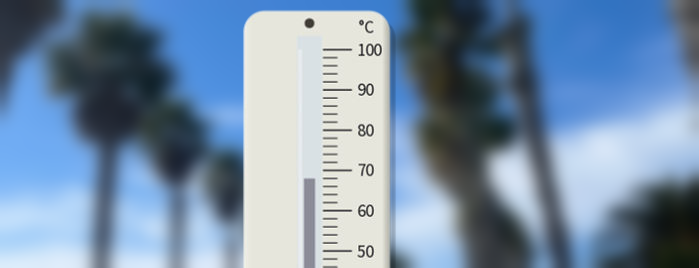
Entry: 68 °C
